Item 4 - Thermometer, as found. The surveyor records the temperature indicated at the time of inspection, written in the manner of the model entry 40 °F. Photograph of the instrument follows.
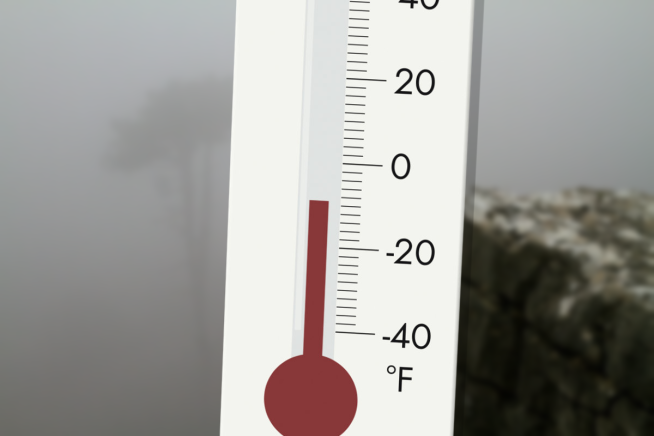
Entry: -9 °F
